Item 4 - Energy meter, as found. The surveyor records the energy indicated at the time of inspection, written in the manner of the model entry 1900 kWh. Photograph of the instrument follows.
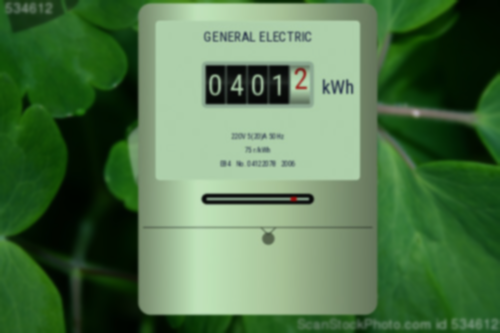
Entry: 401.2 kWh
